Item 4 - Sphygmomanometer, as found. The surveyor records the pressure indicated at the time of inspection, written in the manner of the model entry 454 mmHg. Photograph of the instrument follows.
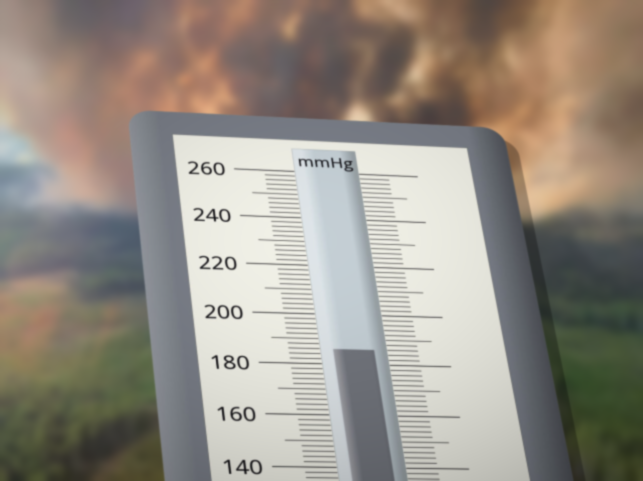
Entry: 186 mmHg
